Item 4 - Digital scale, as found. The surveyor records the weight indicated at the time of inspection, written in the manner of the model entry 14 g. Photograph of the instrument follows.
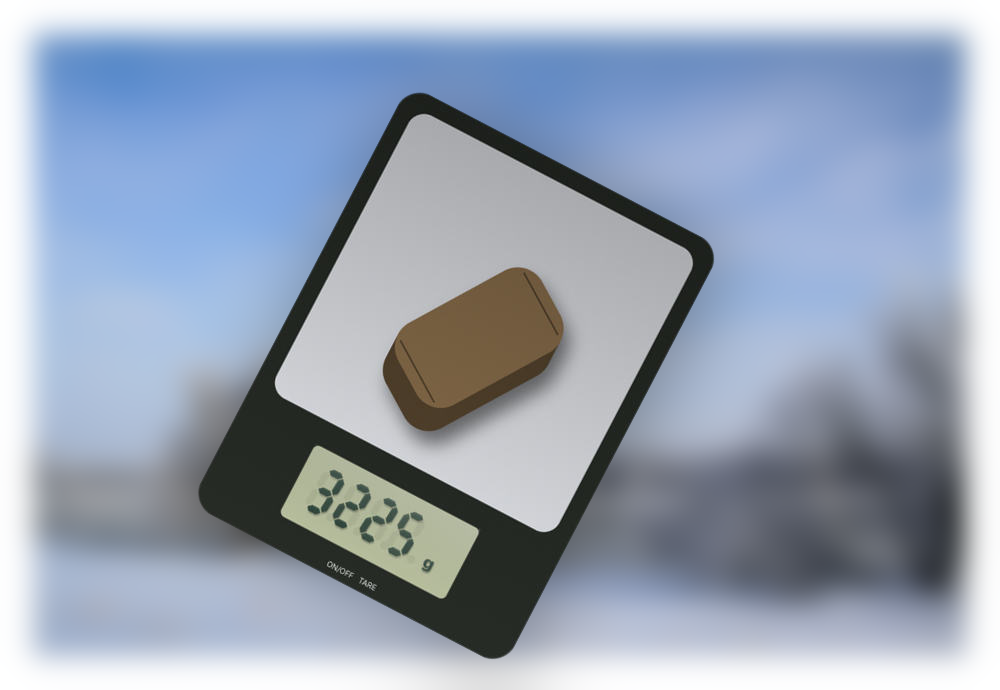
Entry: 3225 g
